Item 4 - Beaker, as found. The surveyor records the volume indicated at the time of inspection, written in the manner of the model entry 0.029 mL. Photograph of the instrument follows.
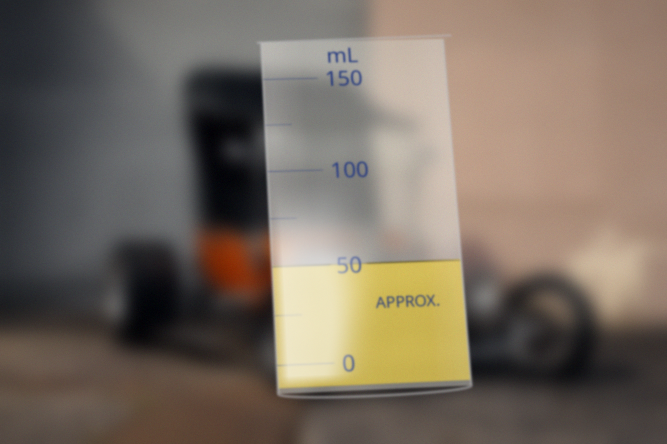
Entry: 50 mL
